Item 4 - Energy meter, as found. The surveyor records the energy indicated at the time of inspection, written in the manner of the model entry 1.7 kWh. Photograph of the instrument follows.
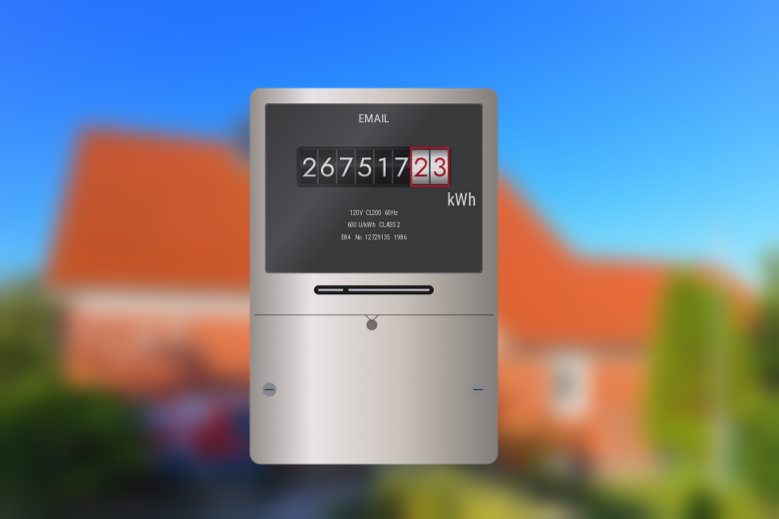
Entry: 267517.23 kWh
